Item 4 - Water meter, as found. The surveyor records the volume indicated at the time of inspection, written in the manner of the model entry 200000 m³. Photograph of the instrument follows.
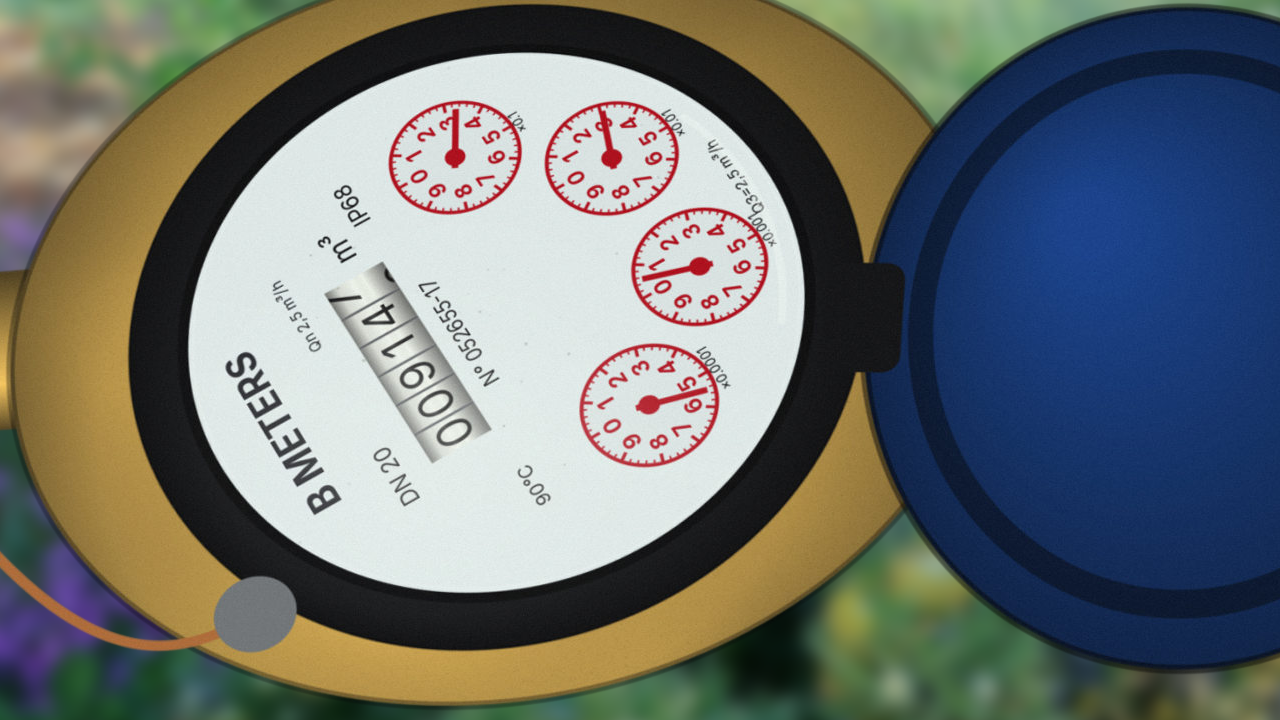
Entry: 9147.3305 m³
